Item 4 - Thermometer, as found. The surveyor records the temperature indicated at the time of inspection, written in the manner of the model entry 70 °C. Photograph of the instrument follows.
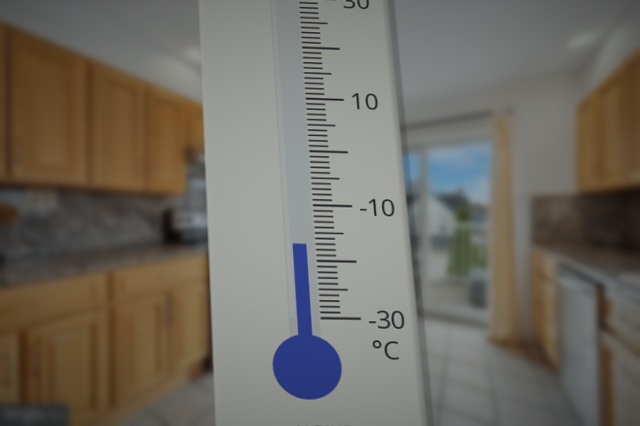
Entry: -17 °C
